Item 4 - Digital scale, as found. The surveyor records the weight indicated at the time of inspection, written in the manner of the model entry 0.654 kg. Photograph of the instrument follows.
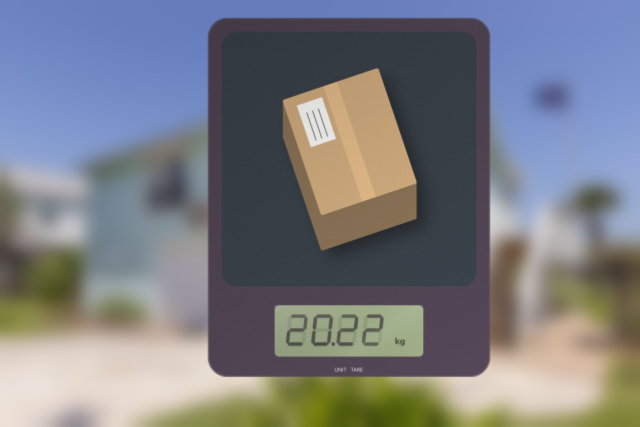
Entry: 20.22 kg
